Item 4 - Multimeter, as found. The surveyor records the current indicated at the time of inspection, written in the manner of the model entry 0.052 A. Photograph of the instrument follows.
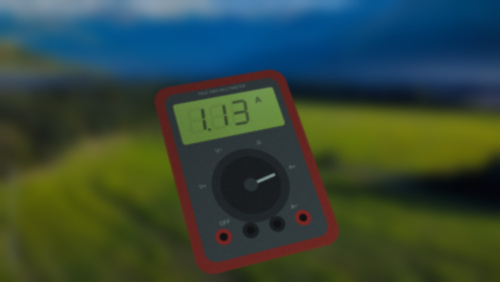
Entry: 1.13 A
